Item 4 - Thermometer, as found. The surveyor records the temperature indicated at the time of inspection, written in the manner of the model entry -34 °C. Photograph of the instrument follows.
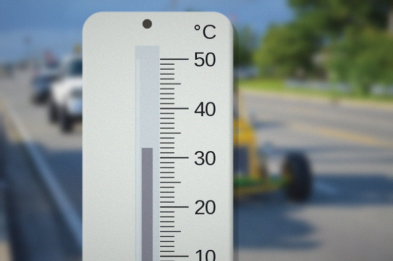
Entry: 32 °C
